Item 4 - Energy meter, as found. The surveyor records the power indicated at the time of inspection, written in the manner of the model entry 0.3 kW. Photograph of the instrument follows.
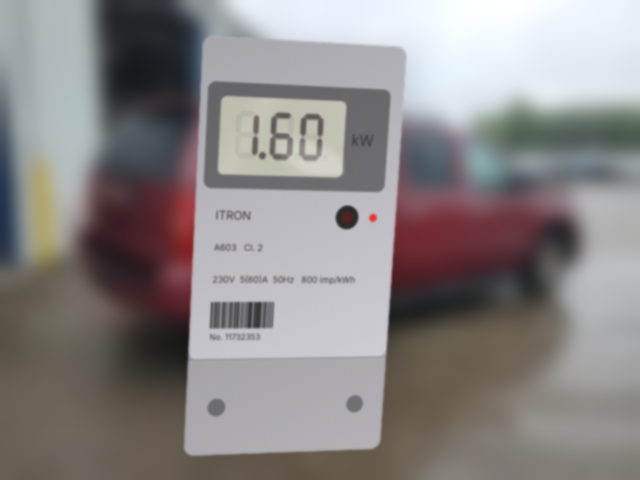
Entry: 1.60 kW
